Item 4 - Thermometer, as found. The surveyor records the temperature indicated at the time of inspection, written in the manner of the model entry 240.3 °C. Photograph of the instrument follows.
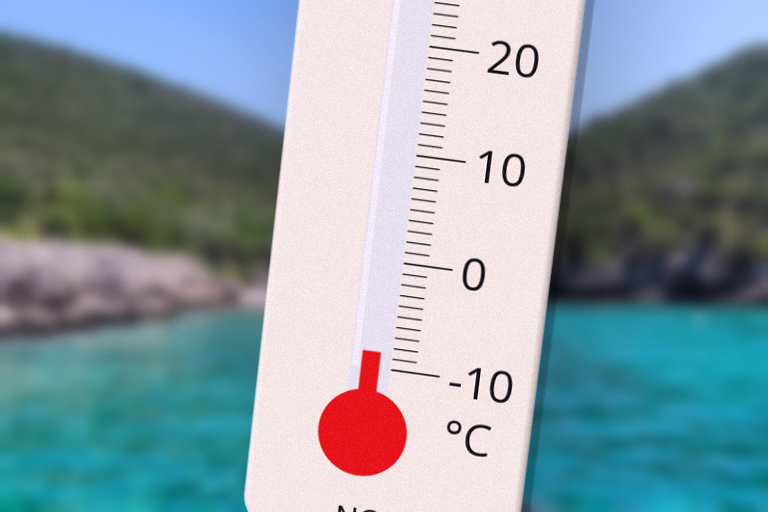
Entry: -8.5 °C
